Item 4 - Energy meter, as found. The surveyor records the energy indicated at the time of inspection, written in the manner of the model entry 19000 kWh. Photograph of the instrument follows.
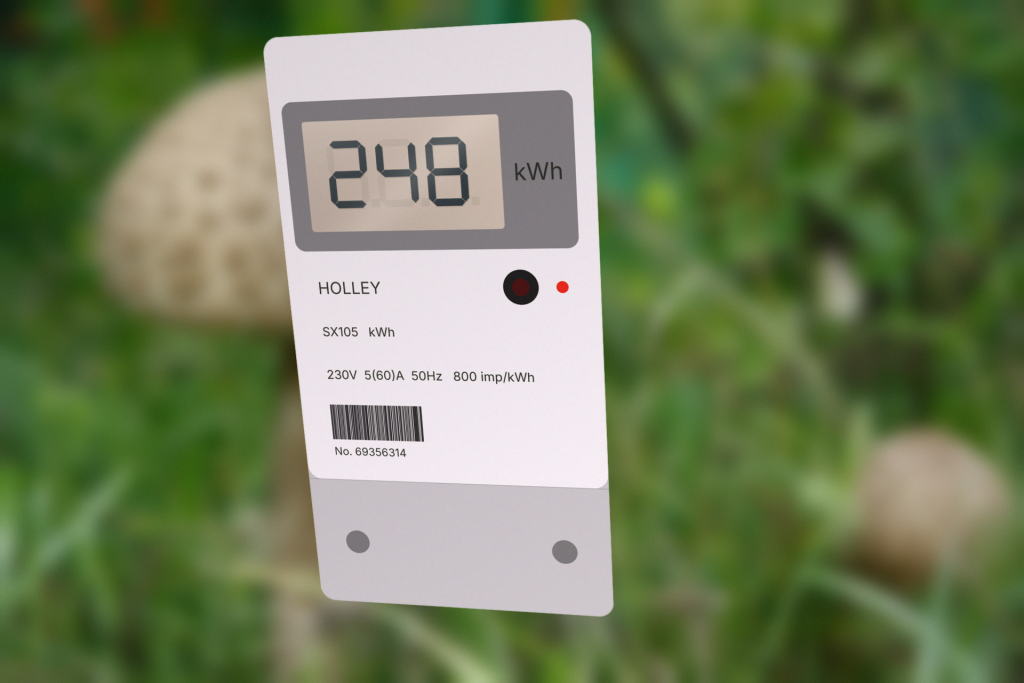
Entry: 248 kWh
